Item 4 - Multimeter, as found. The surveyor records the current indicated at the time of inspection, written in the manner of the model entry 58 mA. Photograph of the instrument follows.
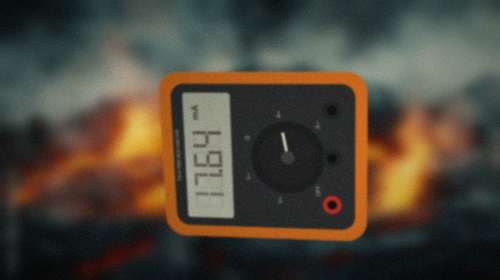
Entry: 17.64 mA
